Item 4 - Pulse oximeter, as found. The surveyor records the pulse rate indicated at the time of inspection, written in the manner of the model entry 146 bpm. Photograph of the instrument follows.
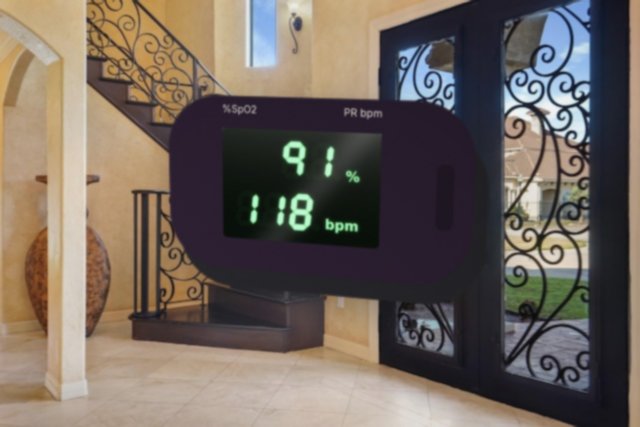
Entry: 118 bpm
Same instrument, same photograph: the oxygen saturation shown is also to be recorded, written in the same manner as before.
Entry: 91 %
